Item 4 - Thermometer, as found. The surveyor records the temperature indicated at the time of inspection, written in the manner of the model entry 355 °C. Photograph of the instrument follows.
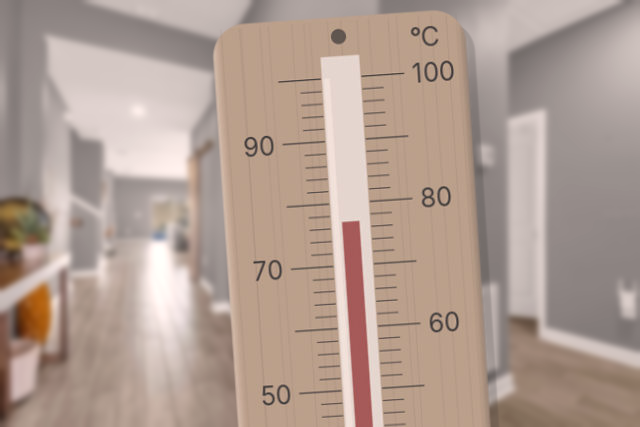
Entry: 77 °C
